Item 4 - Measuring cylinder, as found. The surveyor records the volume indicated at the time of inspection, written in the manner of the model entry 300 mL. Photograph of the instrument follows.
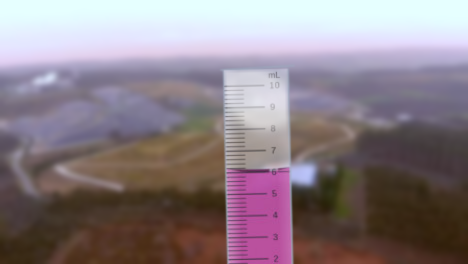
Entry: 6 mL
